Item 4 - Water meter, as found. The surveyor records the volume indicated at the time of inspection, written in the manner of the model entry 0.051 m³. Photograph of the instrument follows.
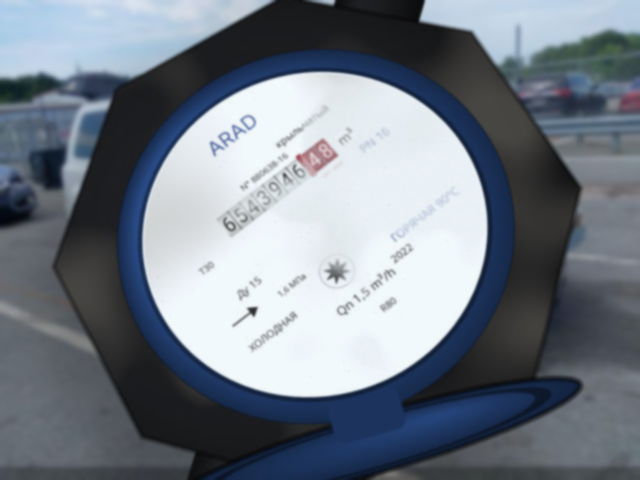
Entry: 6543946.48 m³
